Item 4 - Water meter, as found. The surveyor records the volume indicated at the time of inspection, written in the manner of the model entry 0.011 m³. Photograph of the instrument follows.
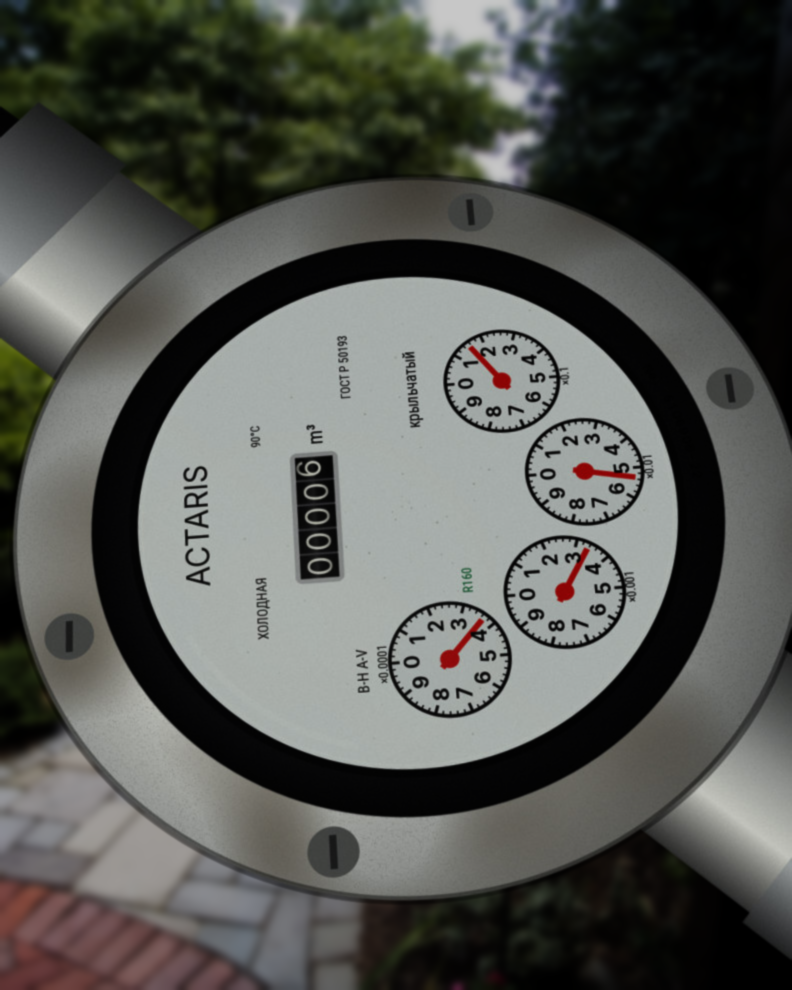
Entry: 6.1533 m³
